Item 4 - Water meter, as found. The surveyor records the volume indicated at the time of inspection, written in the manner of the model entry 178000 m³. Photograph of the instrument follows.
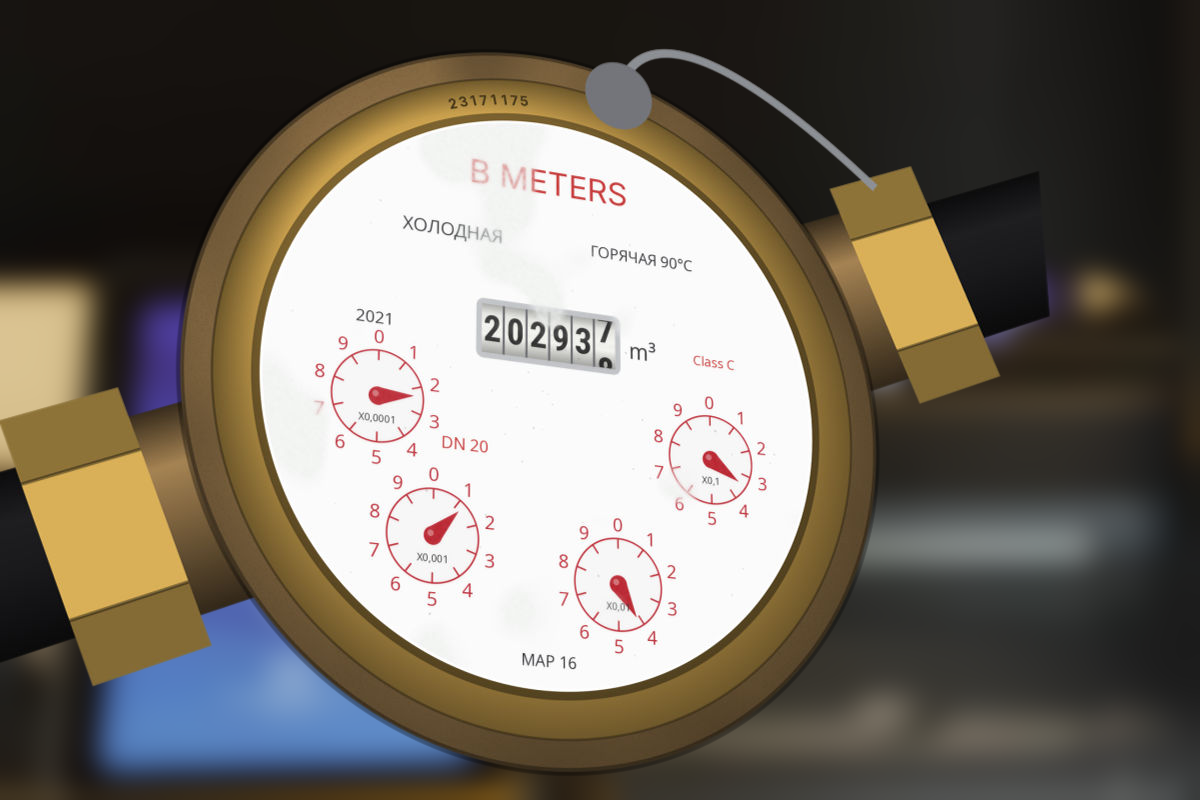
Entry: 202937.3412 m³
